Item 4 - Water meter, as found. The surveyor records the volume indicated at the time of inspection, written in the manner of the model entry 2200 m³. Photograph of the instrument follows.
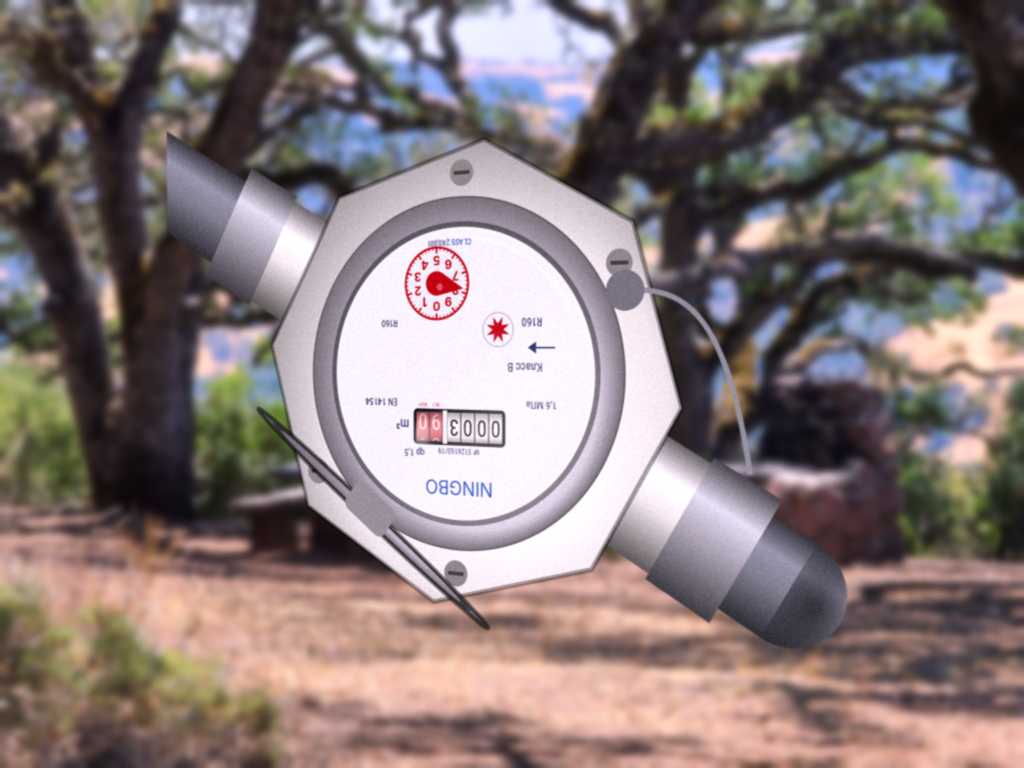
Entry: 3.897 m³
